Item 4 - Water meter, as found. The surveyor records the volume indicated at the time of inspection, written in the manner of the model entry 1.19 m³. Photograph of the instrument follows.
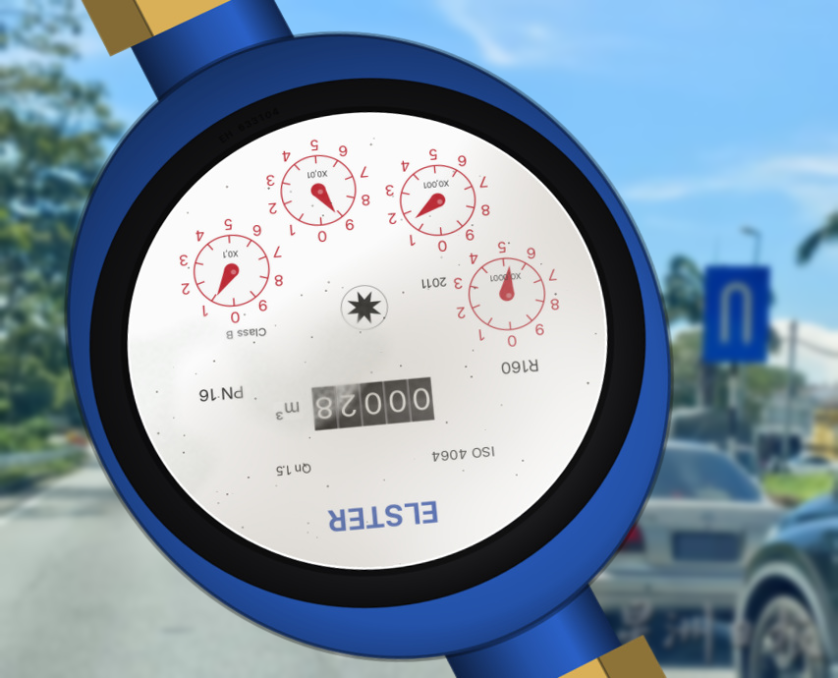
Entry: 28.0915 m³
